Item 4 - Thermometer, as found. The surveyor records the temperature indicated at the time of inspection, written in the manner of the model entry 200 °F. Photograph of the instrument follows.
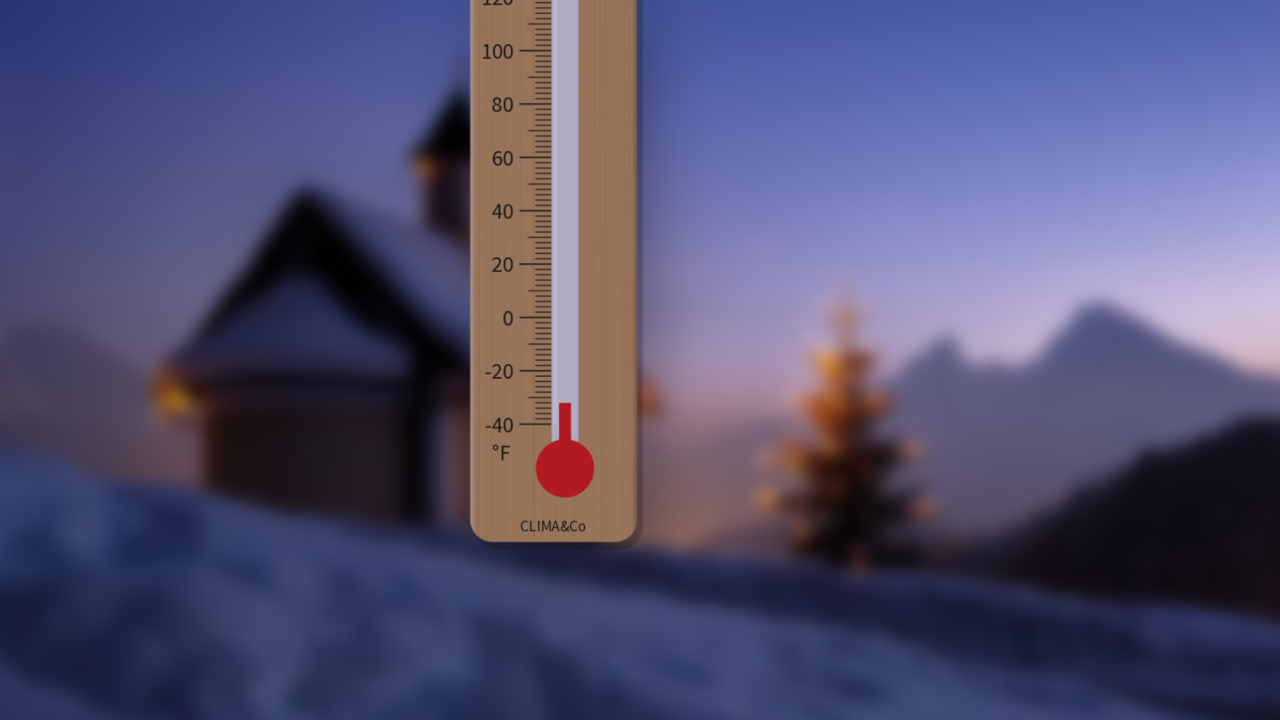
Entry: -32 °F
